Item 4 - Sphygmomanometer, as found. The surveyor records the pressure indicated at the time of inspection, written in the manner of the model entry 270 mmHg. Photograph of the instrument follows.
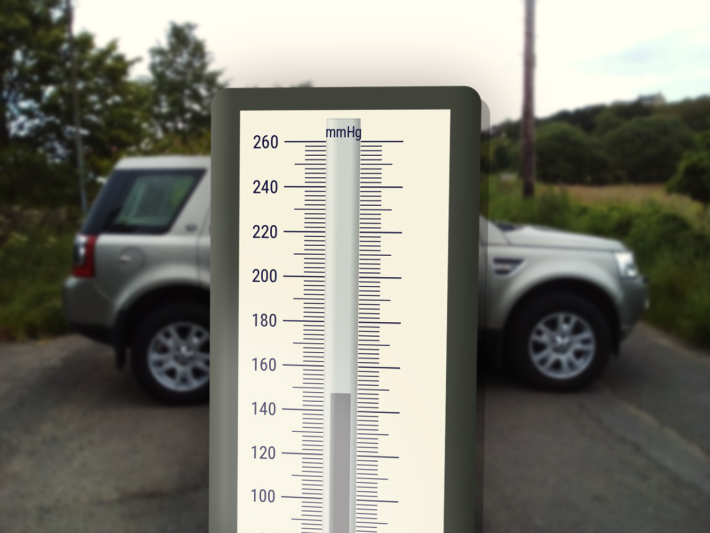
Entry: 148 mmHg
